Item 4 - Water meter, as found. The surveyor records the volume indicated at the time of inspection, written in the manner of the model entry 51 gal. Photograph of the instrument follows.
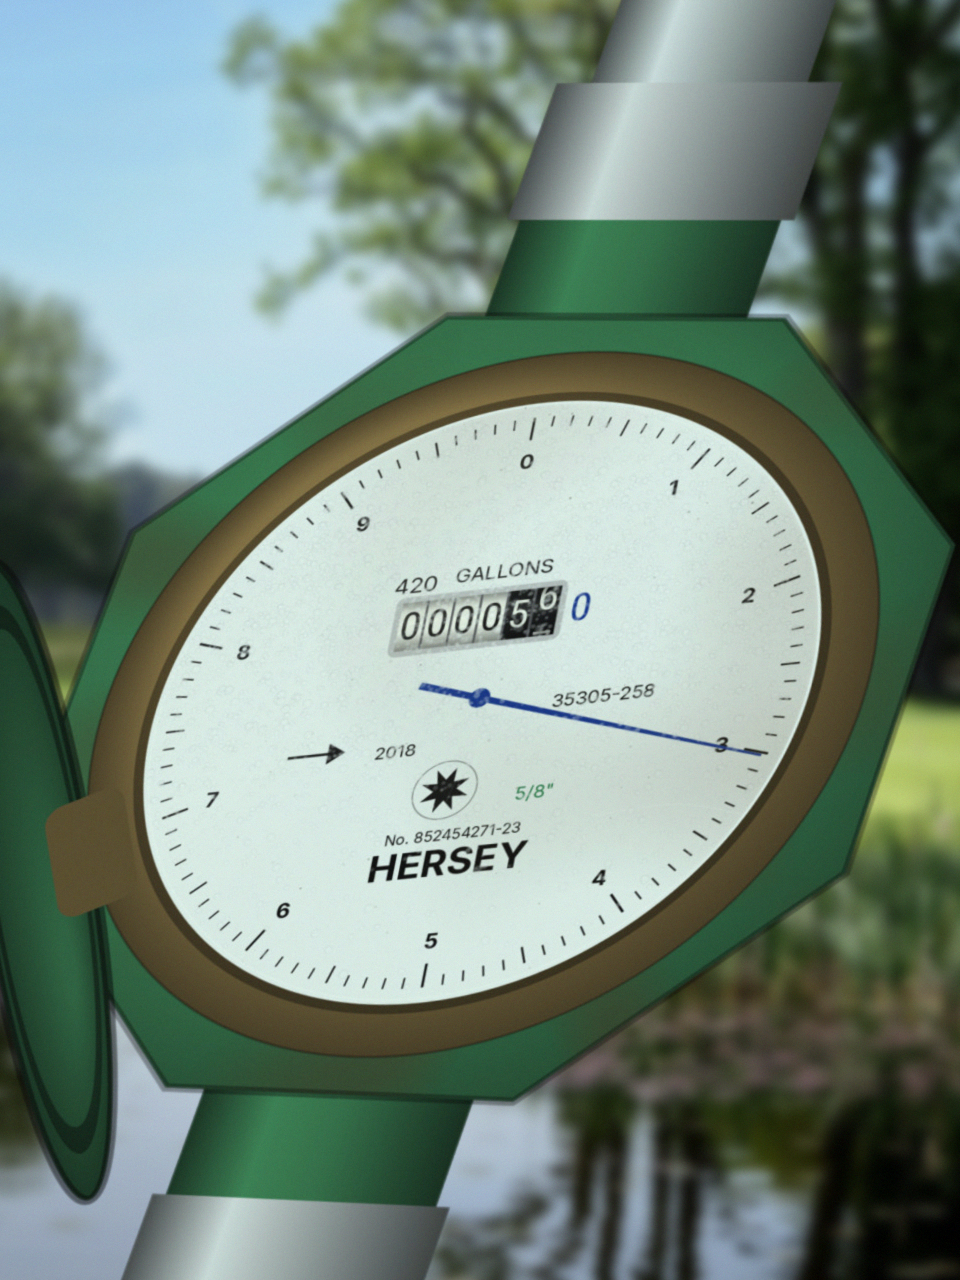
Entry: 563.0 gal
